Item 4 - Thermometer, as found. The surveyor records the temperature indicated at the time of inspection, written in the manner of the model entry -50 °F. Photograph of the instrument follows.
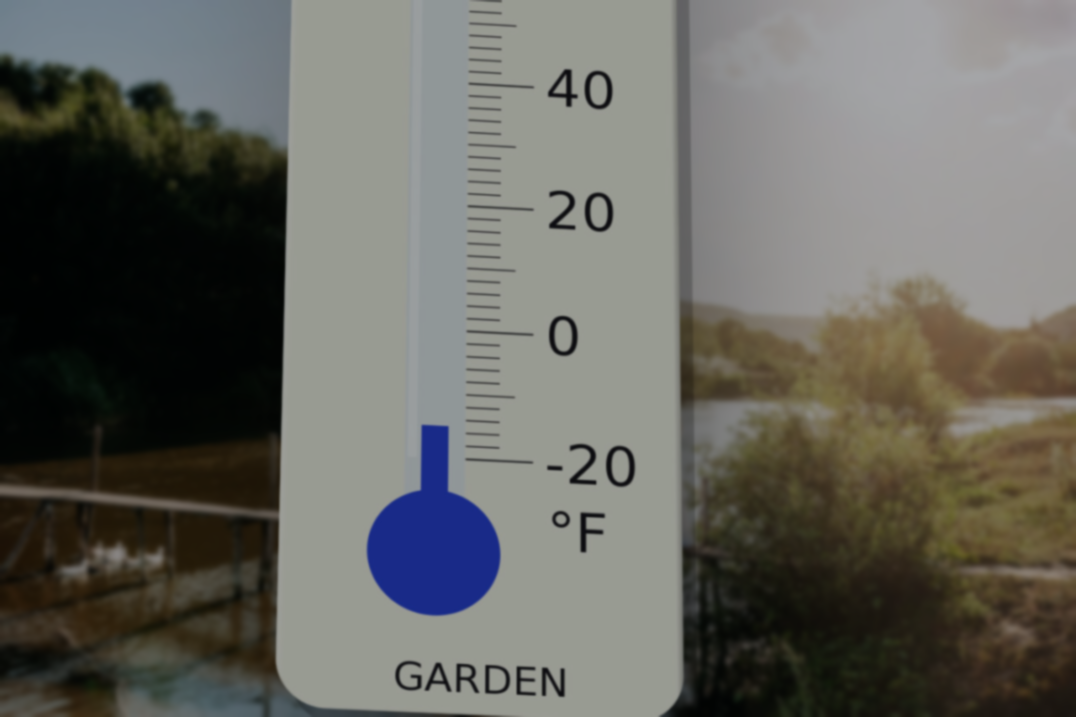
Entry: -15 °F
